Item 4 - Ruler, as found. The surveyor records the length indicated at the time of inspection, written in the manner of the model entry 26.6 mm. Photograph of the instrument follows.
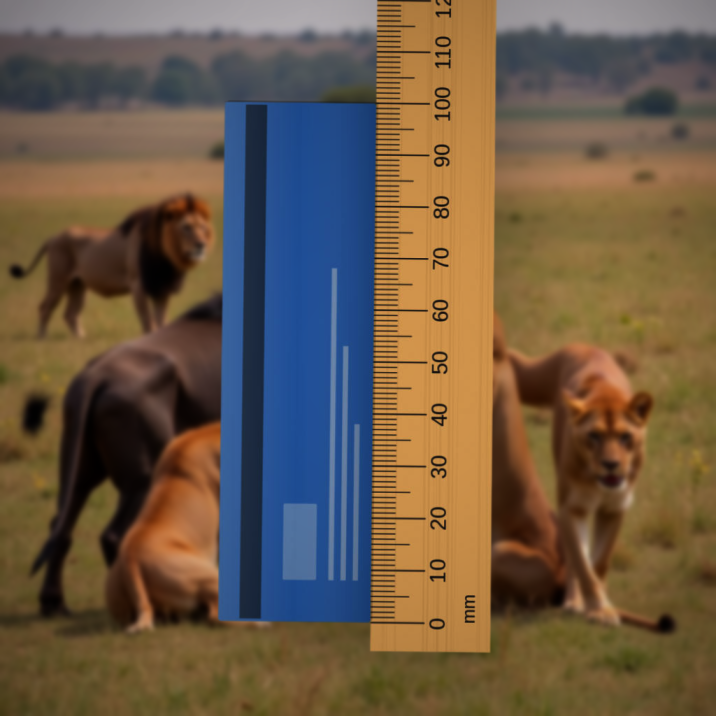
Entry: 100 mm
